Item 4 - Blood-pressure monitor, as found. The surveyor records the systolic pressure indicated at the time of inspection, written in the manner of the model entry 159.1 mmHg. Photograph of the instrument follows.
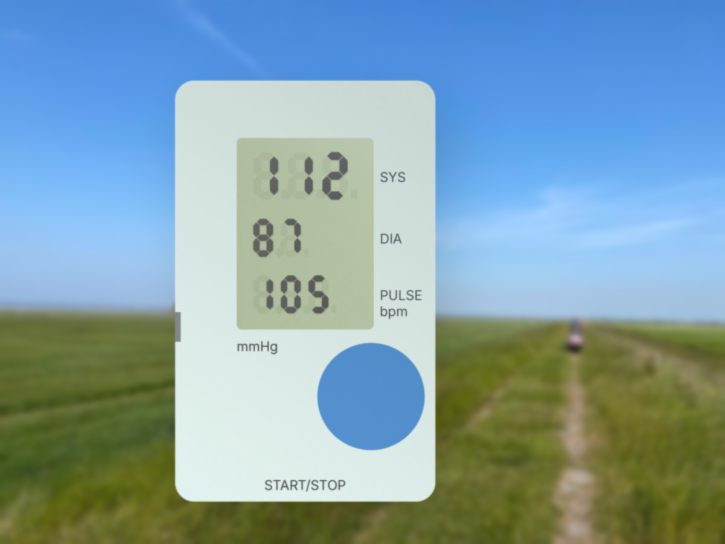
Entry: 112 mmHg
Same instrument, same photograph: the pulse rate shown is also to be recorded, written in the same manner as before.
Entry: 105 bpm
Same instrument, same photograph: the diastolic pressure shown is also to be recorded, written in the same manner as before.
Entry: 87 mmHg
